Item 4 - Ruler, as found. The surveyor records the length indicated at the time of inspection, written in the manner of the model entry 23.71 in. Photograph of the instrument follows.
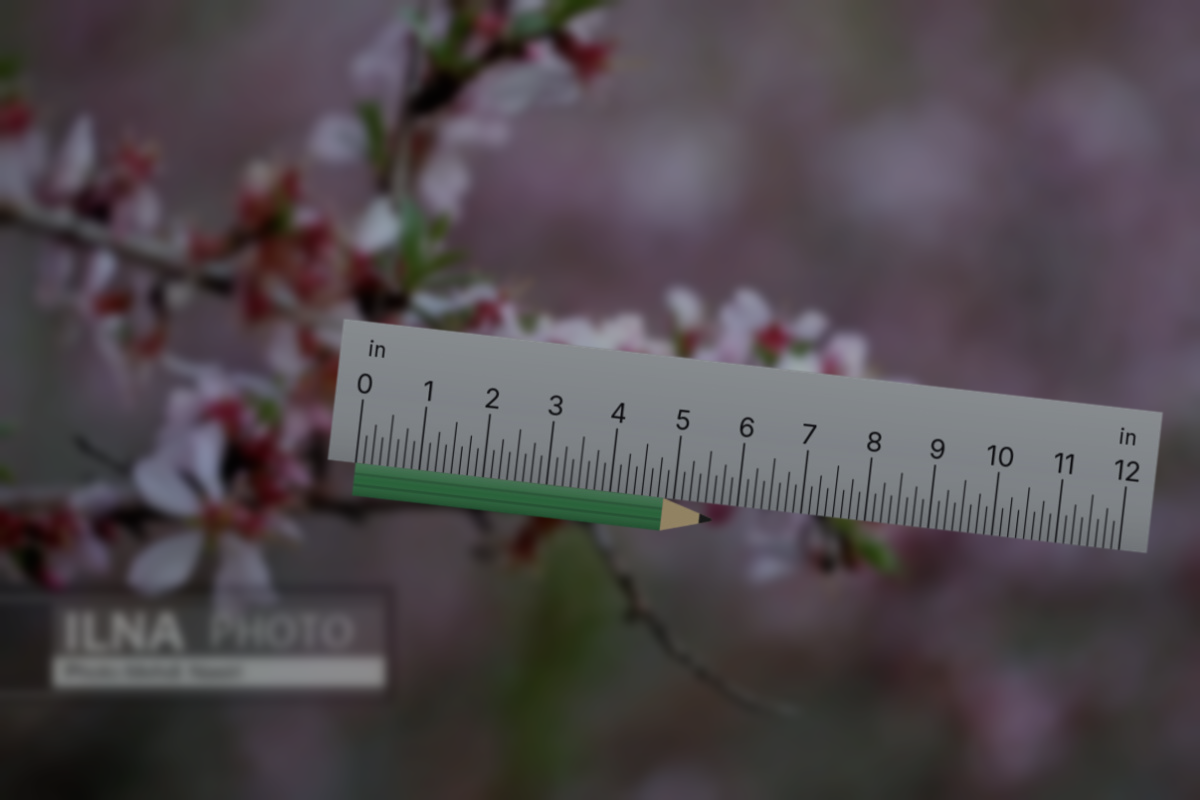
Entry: 5.625 in
